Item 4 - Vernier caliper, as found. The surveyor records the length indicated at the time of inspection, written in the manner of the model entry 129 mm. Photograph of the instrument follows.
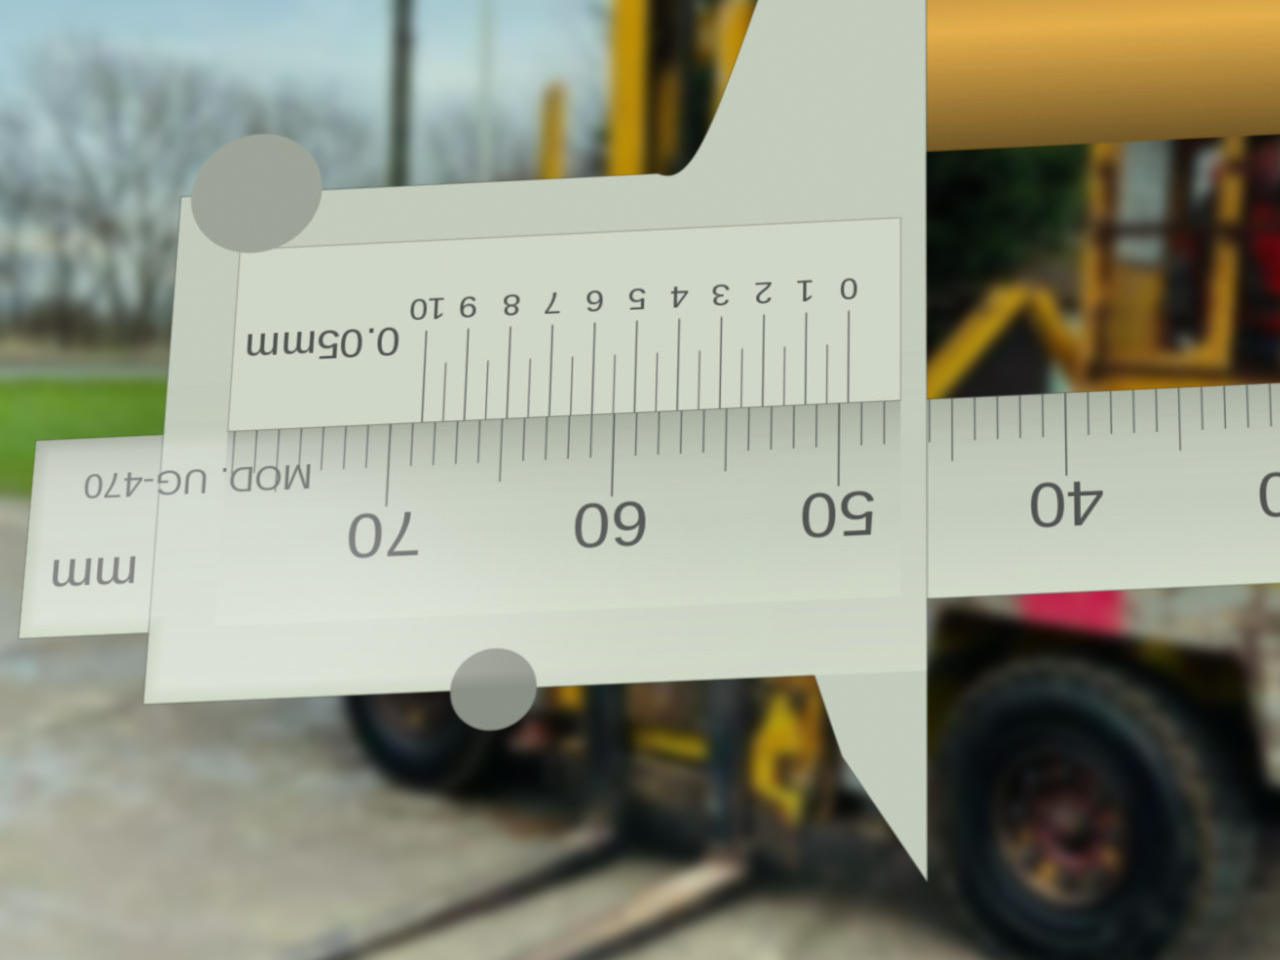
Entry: 49.6 mm
